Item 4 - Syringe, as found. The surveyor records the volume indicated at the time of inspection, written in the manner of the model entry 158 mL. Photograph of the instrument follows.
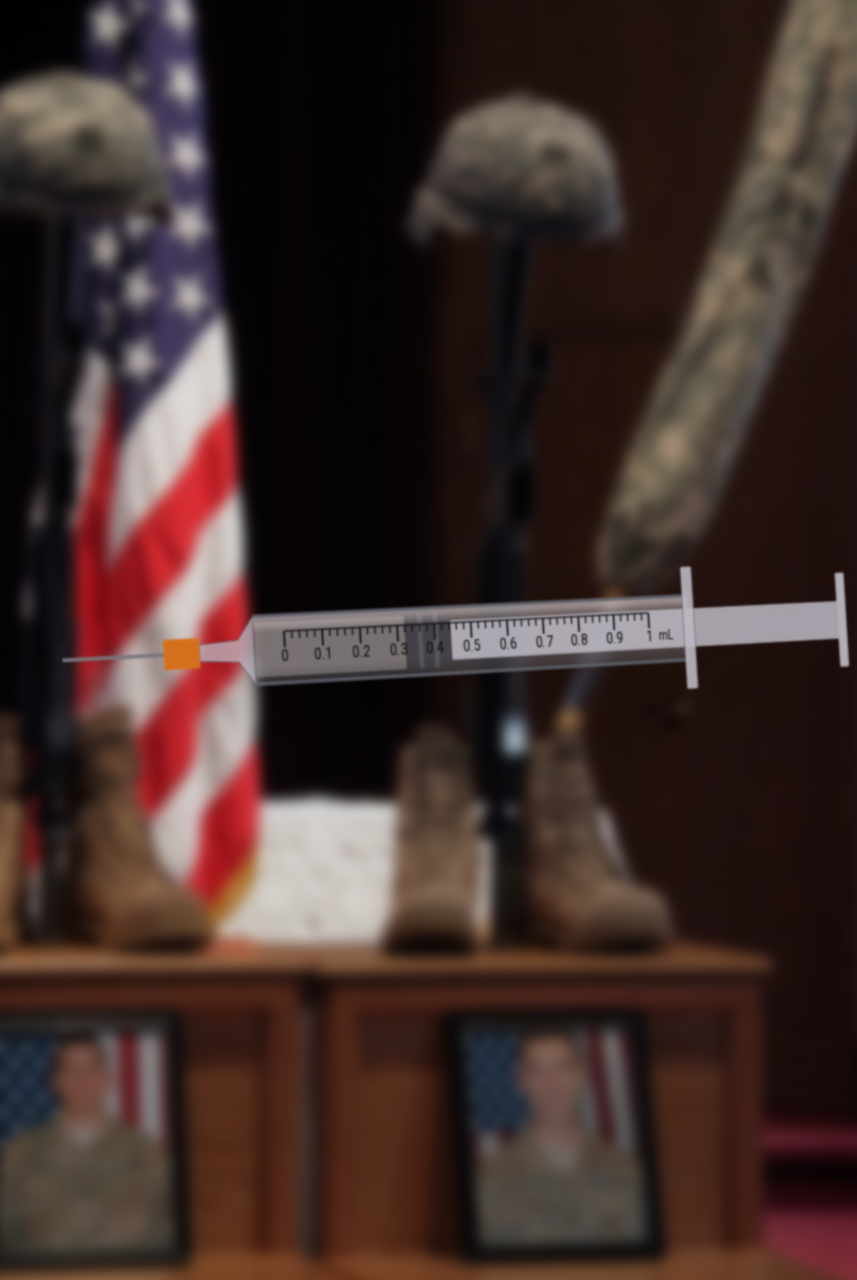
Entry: 0.32 mL
